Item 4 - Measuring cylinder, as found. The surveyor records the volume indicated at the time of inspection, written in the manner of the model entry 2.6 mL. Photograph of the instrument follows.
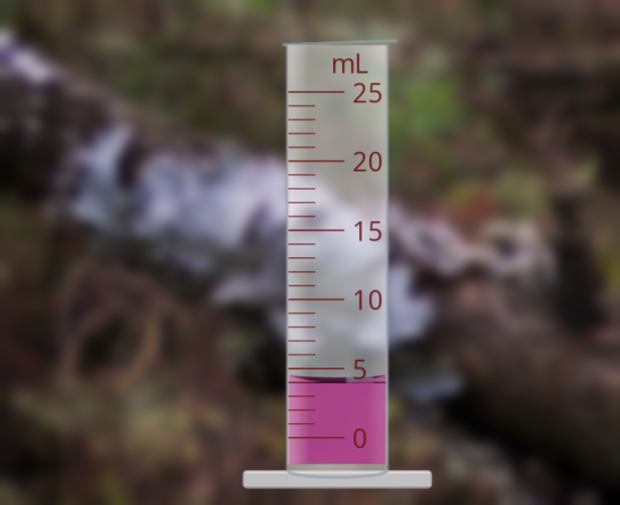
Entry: 4 mL
